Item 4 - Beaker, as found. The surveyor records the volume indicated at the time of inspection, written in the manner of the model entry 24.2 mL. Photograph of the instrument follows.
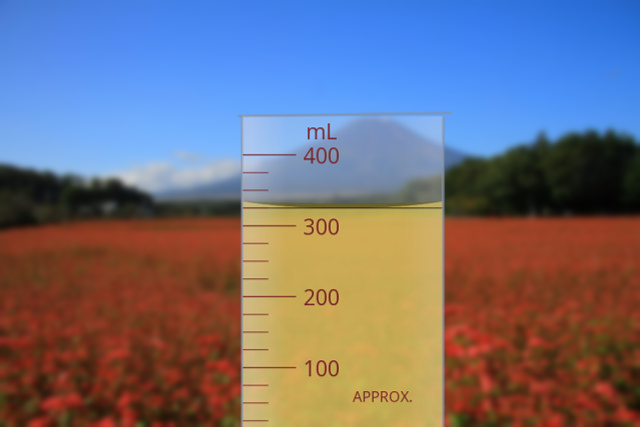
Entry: 325 mL
